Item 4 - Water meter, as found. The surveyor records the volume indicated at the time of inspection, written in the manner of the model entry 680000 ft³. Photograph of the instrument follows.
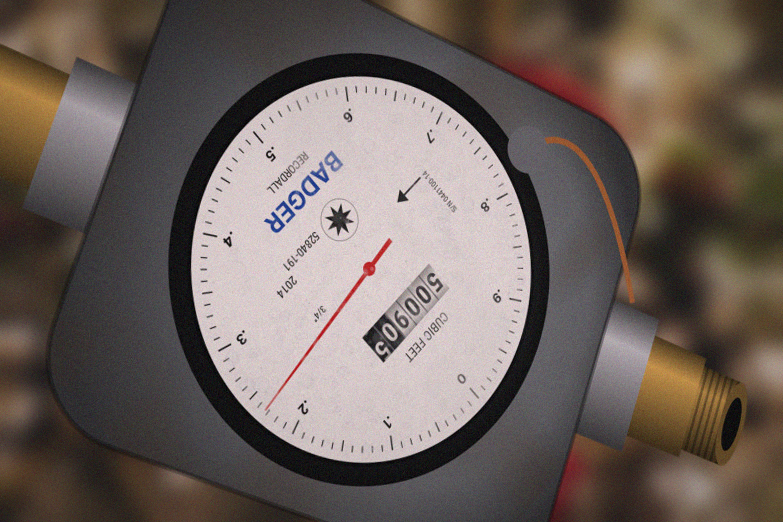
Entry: 500905.23 ft³
